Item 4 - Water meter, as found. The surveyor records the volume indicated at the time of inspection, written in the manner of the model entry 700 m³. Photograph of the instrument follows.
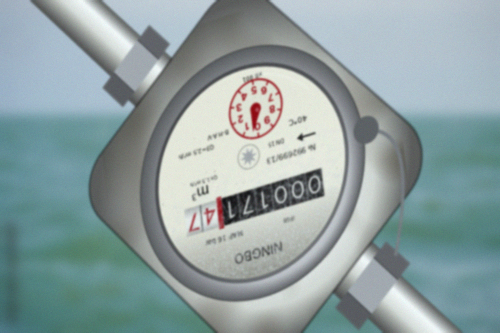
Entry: 171.470 m³
